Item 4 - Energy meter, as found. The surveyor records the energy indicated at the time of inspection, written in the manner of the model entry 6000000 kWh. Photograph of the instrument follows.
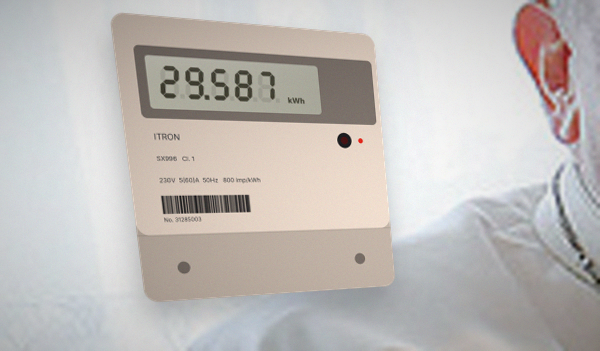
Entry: 29.587 kWh
